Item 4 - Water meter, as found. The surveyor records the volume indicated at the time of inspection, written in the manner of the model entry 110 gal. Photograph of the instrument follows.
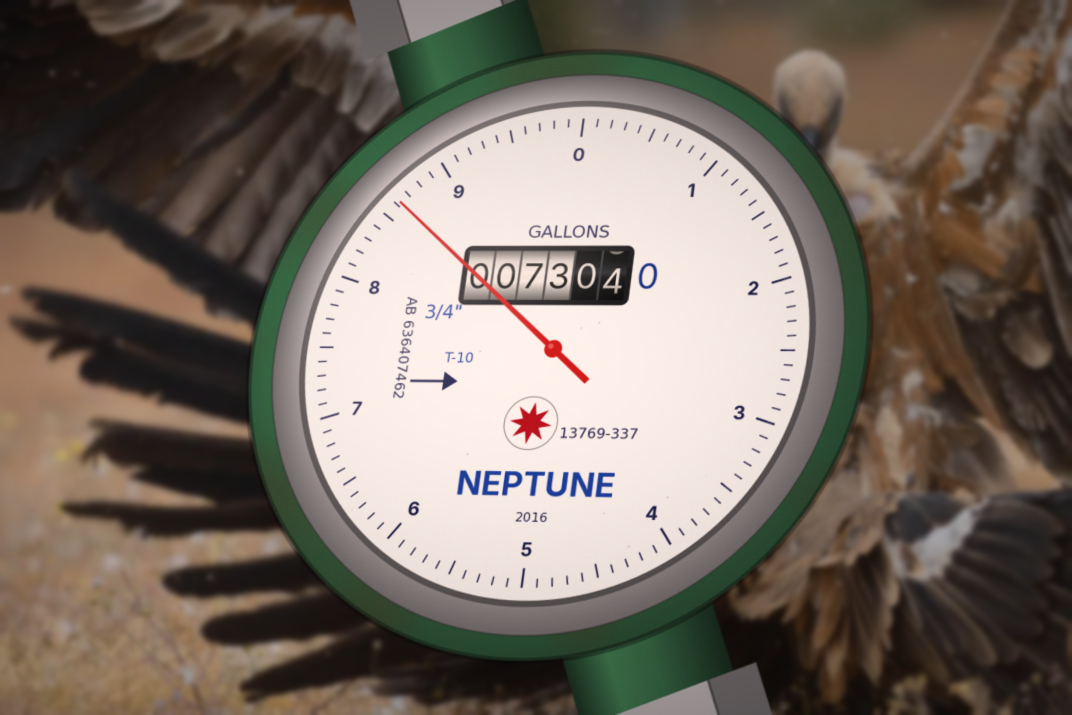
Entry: 73038.6 gal
